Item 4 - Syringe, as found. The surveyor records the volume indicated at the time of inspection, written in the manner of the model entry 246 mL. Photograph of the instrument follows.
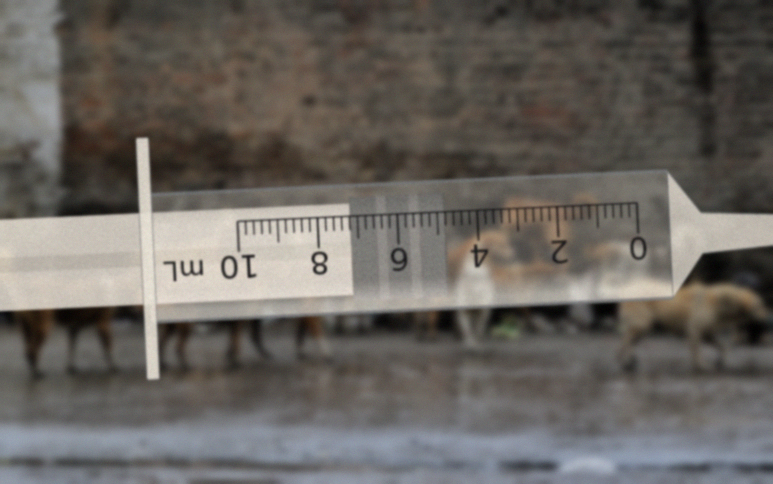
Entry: 4.8 mL
